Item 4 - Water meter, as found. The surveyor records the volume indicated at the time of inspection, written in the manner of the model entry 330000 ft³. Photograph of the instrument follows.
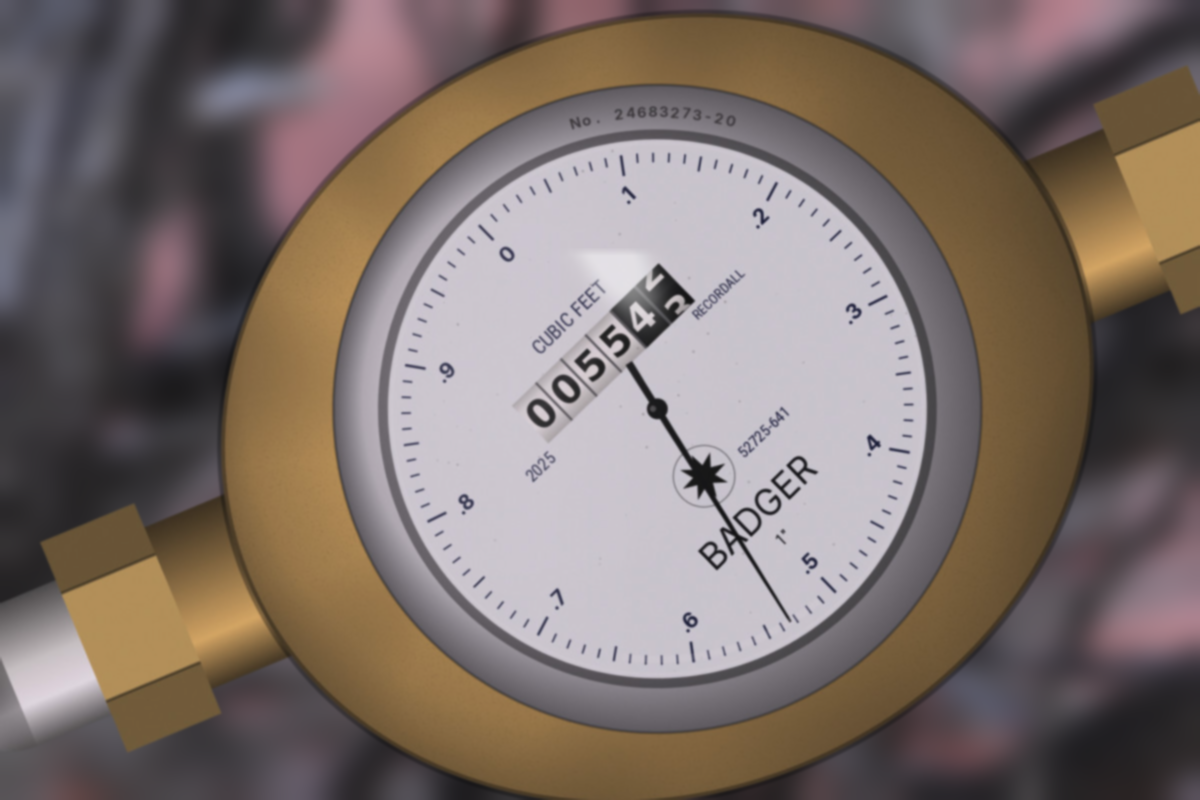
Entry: 5542.53 ft³
